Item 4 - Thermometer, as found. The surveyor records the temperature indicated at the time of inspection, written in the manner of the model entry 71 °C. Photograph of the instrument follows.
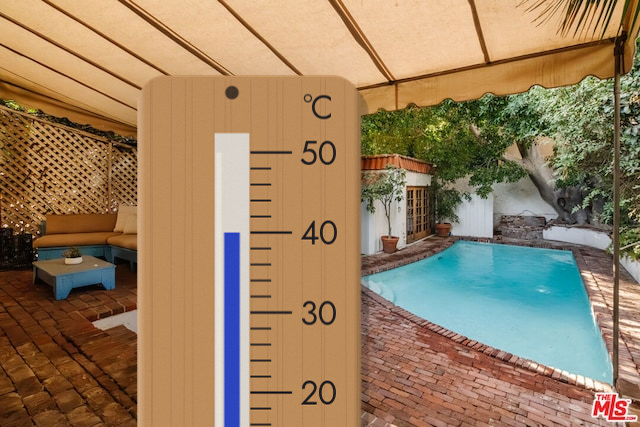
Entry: 40 °C
